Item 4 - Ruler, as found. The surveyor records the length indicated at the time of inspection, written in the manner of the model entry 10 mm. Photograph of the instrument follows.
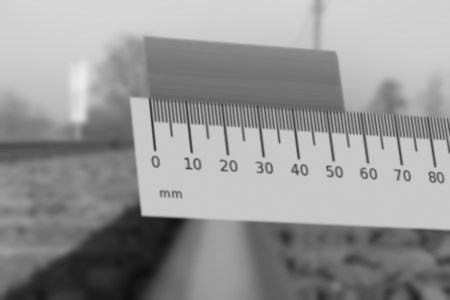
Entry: 55 mm
